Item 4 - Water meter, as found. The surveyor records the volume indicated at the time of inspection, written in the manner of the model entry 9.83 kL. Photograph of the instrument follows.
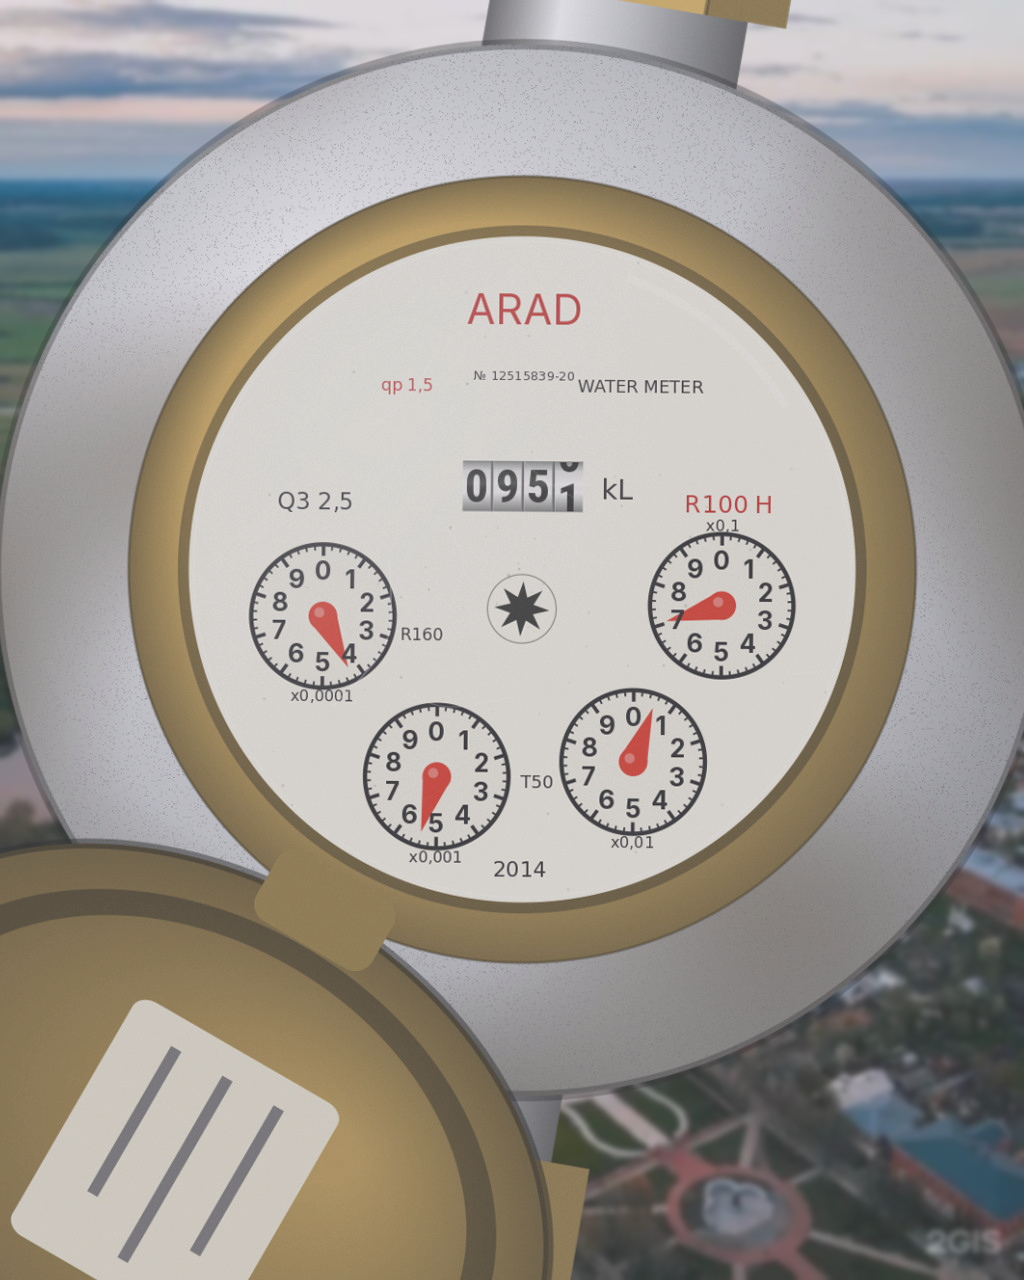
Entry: 950.7054 kL
